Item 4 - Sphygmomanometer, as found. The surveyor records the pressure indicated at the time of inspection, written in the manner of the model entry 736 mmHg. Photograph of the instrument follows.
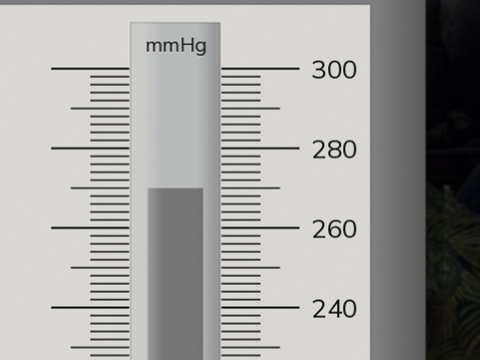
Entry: 270 mmHg
